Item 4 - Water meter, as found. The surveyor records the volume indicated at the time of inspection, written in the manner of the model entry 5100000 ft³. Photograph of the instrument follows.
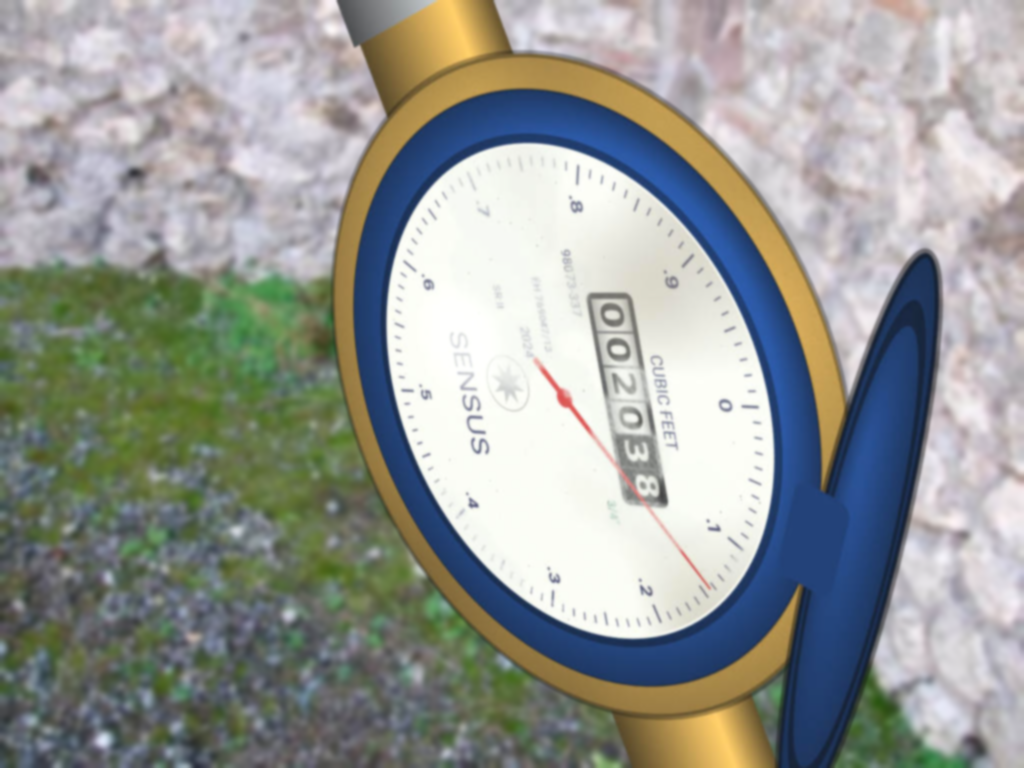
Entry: 2038.14 ft³
